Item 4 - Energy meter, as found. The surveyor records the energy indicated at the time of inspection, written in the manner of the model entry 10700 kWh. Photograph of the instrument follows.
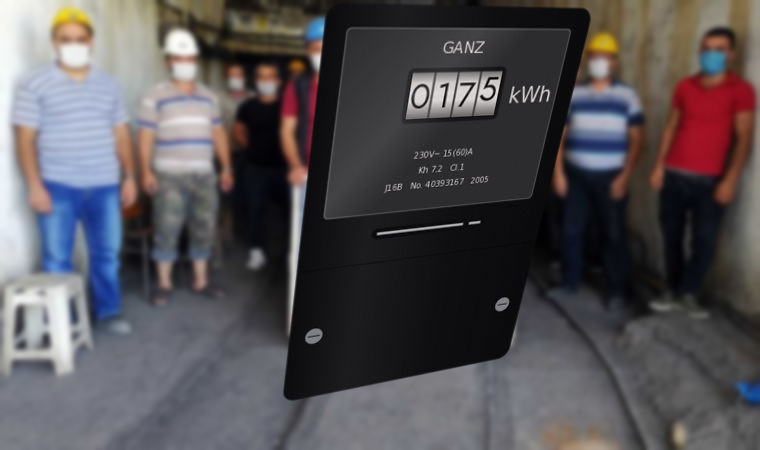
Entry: 175 kWh
